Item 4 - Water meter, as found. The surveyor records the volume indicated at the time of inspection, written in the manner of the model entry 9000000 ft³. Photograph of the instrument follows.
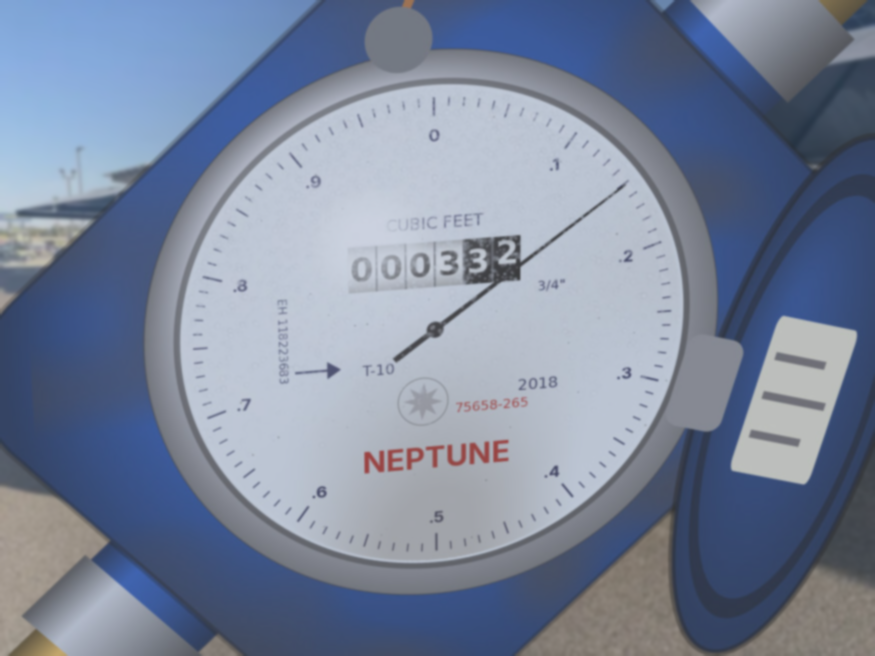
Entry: 332.15 ft³
